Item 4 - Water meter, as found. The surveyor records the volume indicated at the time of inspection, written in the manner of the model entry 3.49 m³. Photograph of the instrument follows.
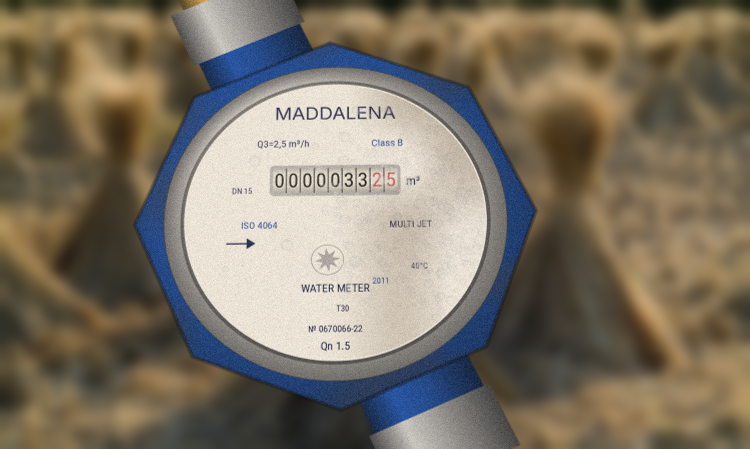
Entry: 33.25 m³
